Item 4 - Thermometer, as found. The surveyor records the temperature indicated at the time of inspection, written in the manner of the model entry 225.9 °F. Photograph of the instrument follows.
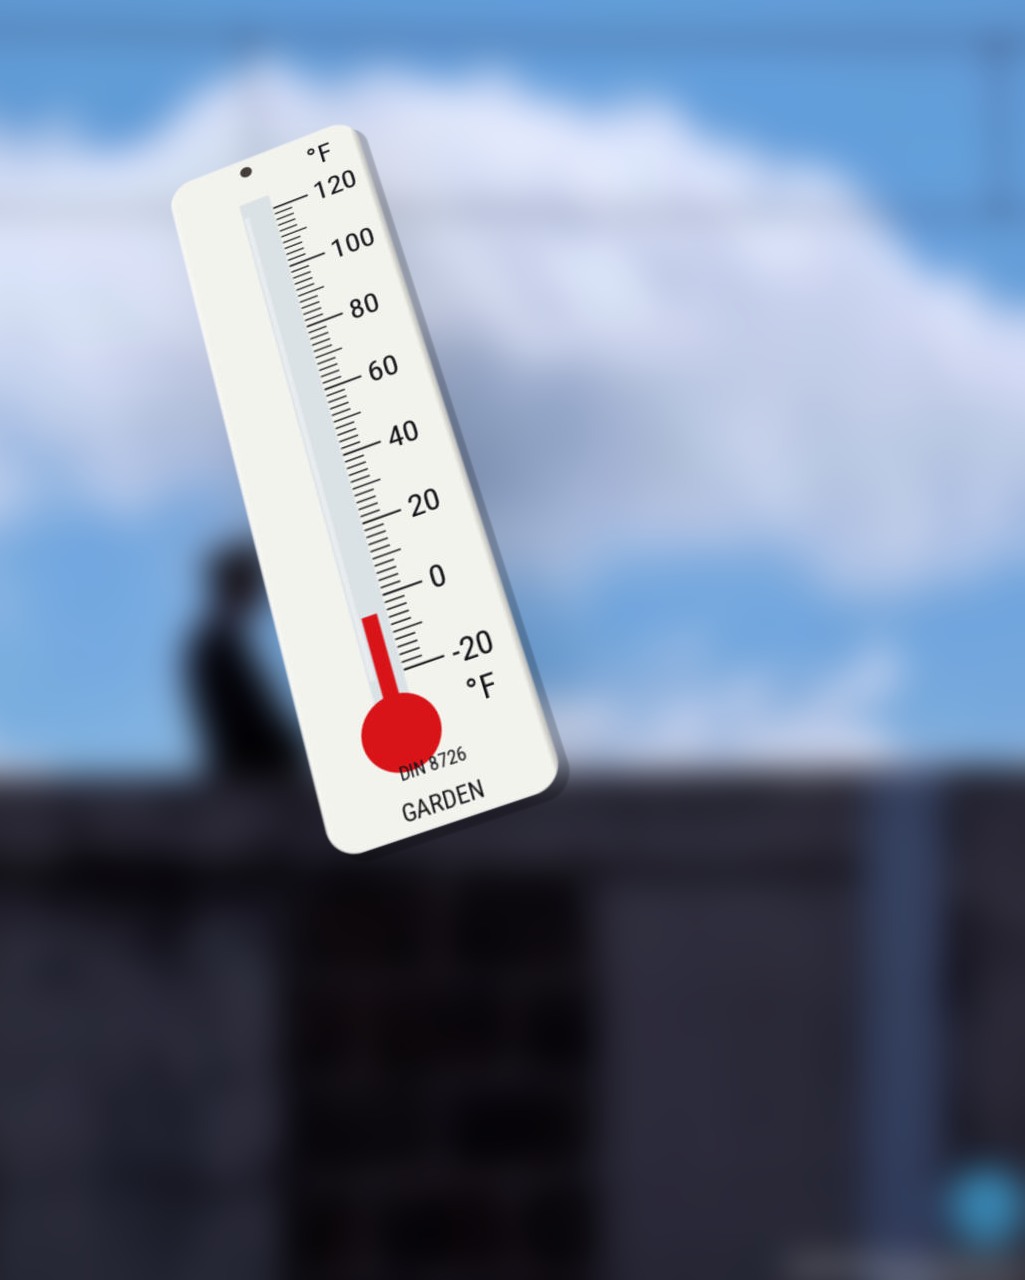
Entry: -4 °F
